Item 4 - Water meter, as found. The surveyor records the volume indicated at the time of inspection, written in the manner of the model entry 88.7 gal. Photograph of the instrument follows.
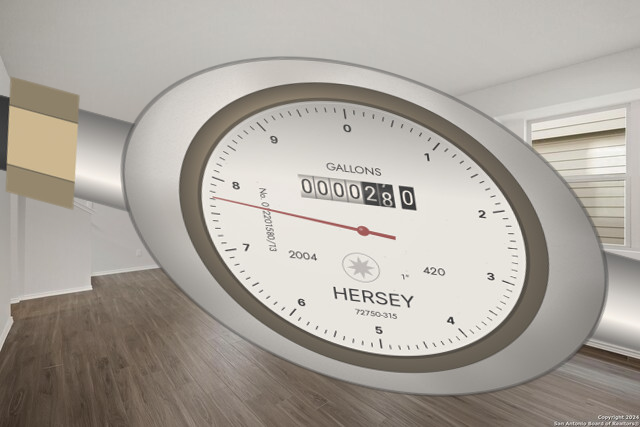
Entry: 277.7 gal
